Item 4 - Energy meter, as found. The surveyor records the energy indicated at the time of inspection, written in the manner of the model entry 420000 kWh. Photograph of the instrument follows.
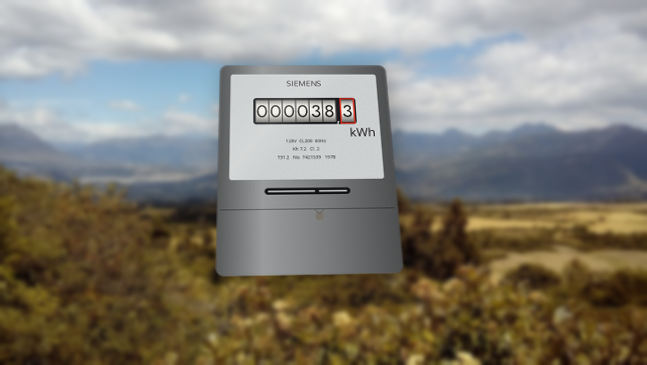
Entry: 38.3 kWh
